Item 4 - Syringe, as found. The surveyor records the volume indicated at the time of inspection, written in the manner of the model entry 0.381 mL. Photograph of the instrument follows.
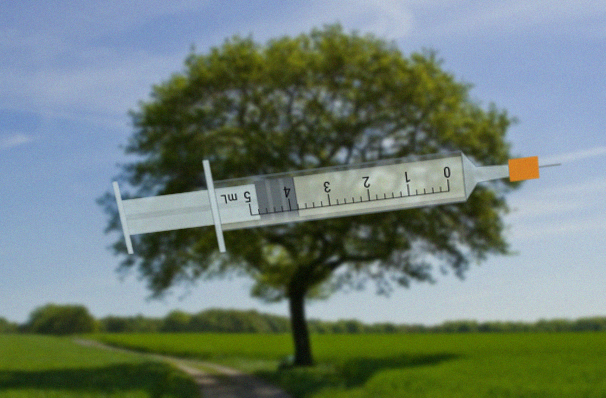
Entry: 3.8 mL
